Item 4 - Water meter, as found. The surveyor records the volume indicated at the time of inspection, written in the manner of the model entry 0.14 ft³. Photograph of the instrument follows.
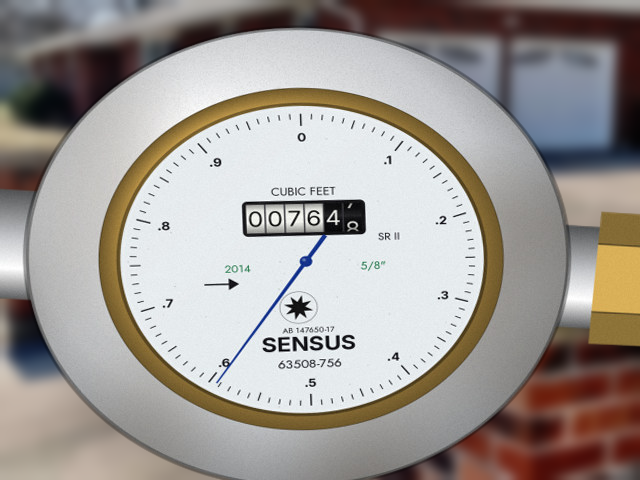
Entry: 7647.59 ft³
